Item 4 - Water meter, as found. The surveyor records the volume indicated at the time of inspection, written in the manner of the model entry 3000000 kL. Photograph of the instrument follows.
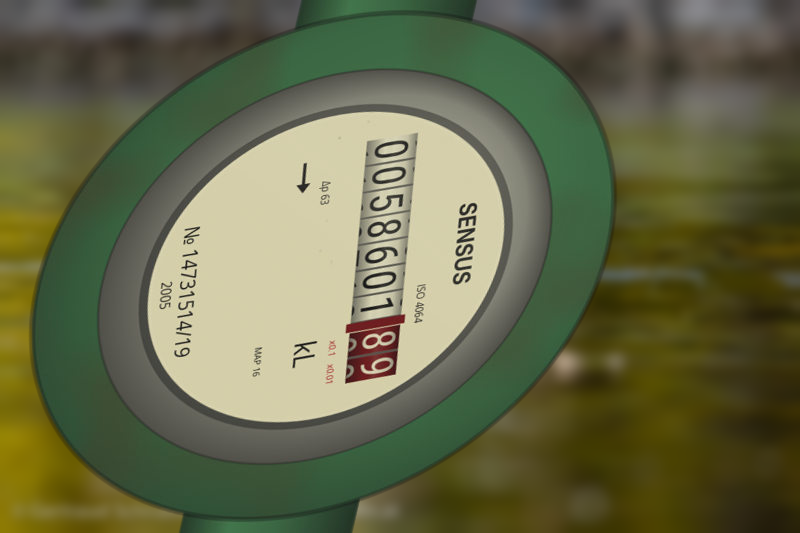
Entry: 58601.89 kL
